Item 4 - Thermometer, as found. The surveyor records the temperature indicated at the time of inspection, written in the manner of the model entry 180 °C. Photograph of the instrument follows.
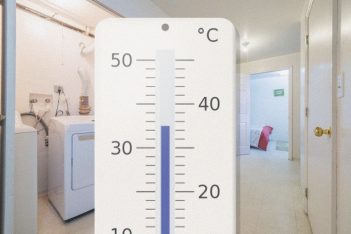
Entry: 35 °C
